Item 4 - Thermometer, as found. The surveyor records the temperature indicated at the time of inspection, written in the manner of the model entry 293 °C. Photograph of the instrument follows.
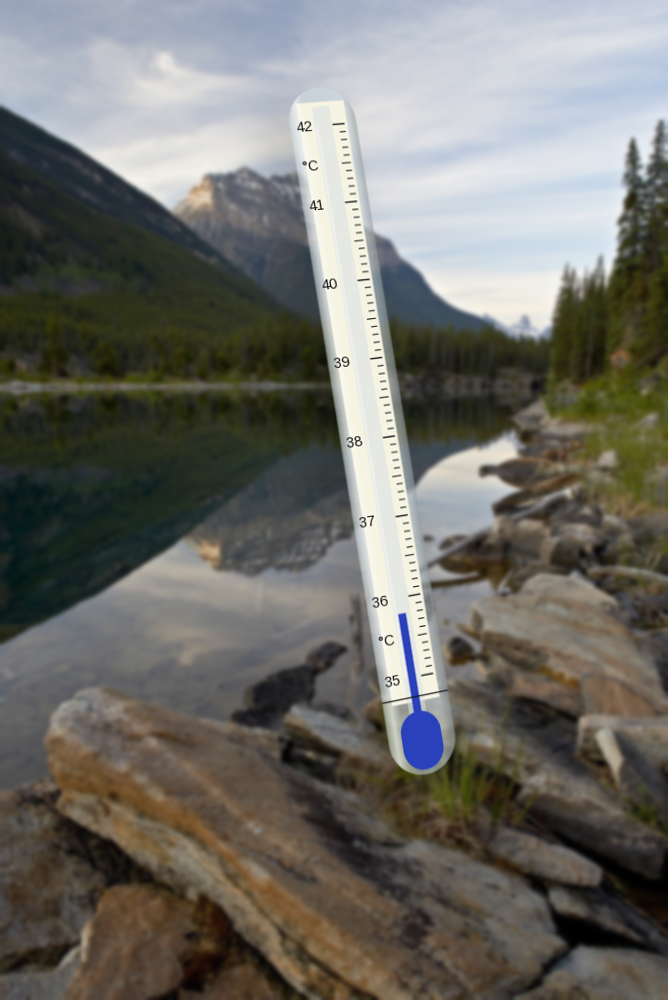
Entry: 35.8 °C
